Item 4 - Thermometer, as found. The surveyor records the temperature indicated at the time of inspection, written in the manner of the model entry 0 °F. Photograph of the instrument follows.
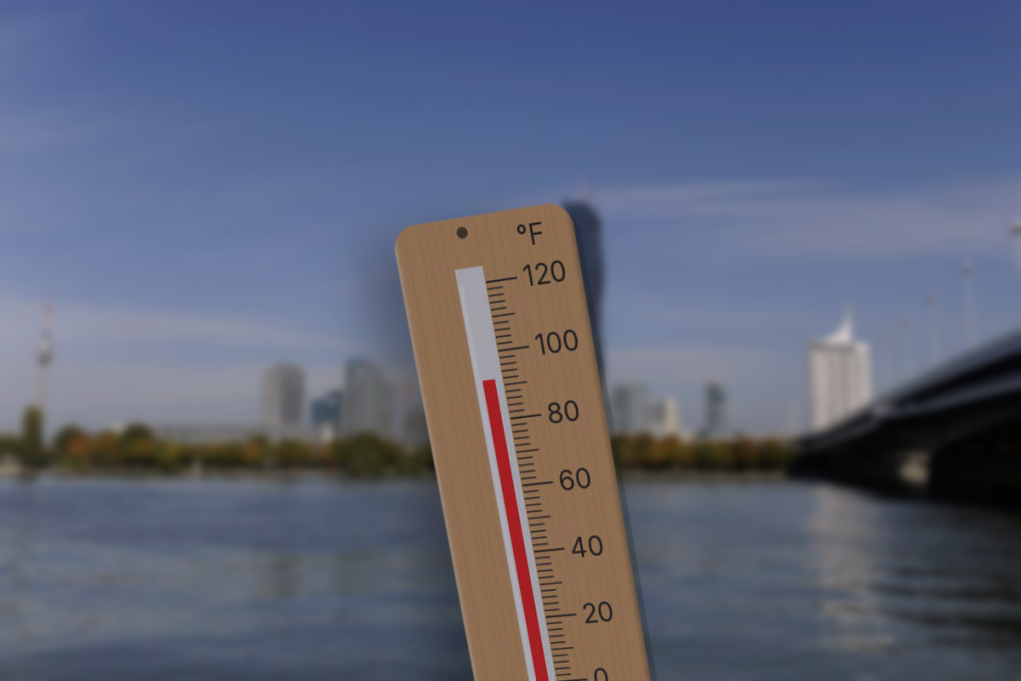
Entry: 92 °F
